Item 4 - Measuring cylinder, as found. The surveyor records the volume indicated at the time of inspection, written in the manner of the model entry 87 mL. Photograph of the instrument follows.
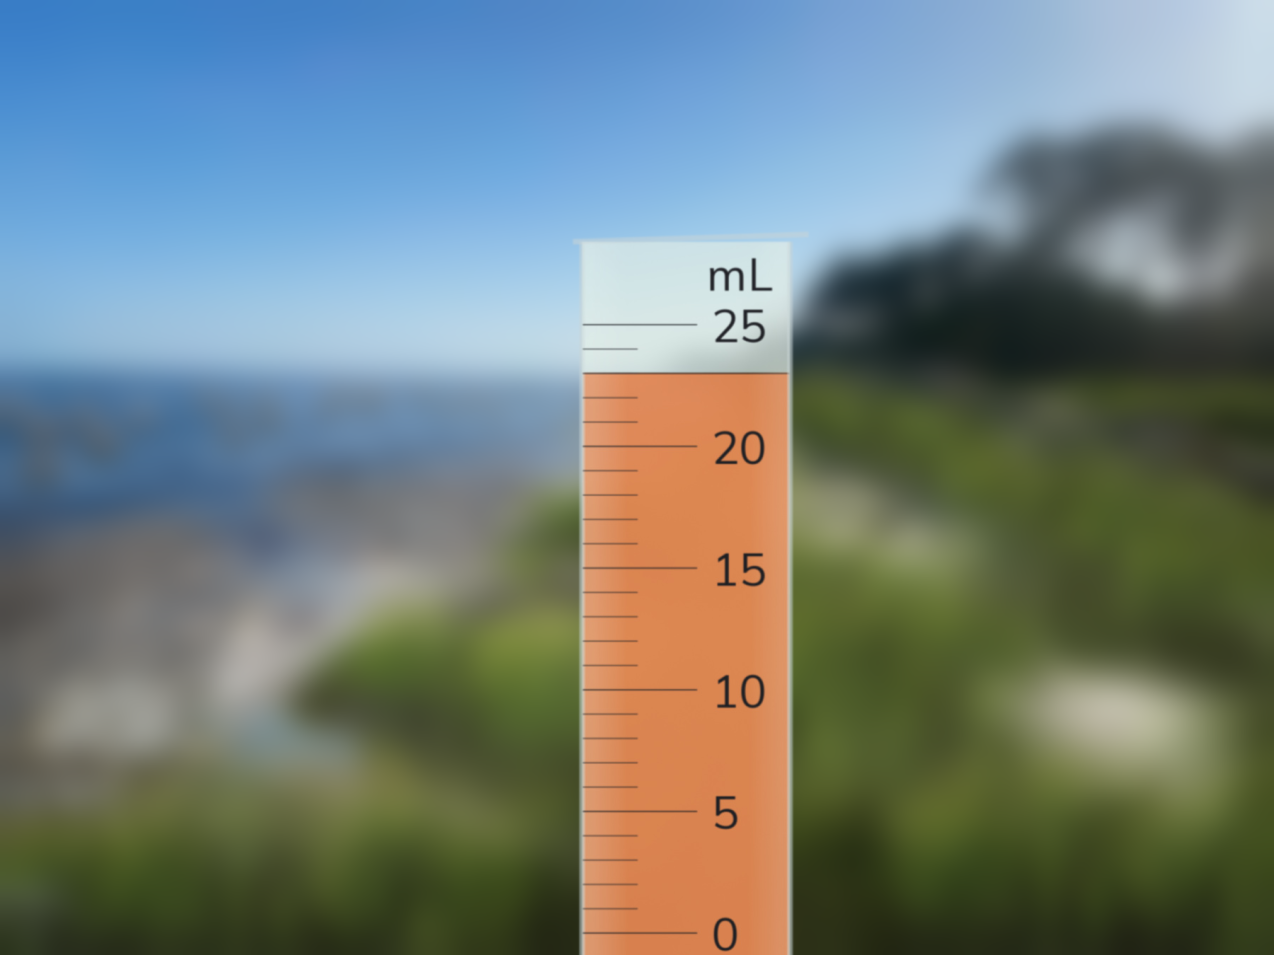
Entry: 23 mL
